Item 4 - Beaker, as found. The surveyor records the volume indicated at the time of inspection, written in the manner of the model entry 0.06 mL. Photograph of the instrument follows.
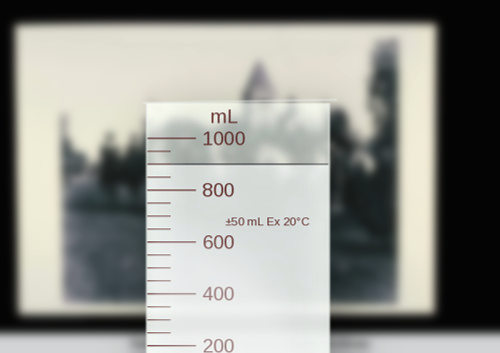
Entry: 900 mL
